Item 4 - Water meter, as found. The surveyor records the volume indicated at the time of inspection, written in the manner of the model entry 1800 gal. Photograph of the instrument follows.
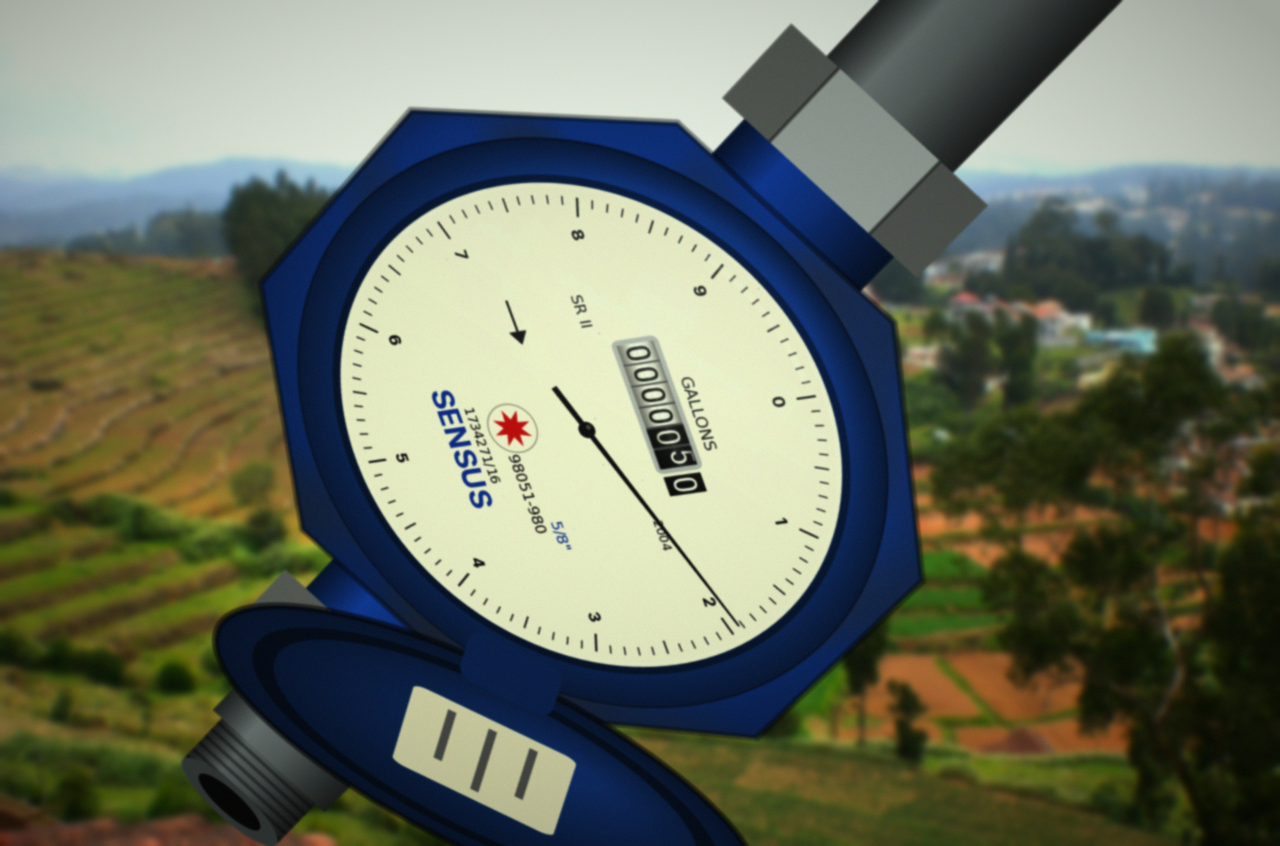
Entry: 51.9 gal
